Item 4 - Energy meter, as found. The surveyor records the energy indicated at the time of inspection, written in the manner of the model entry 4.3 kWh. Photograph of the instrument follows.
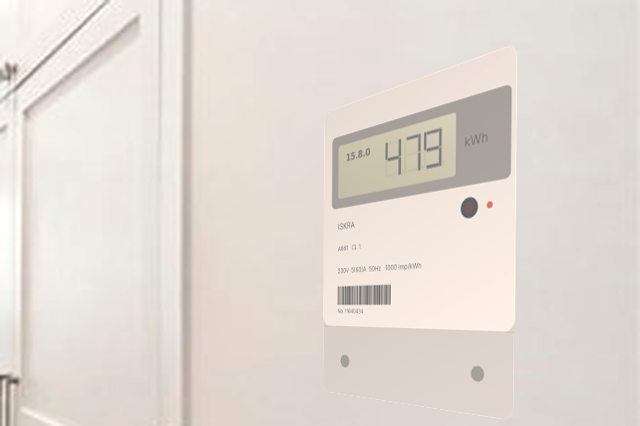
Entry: 479 kWh
